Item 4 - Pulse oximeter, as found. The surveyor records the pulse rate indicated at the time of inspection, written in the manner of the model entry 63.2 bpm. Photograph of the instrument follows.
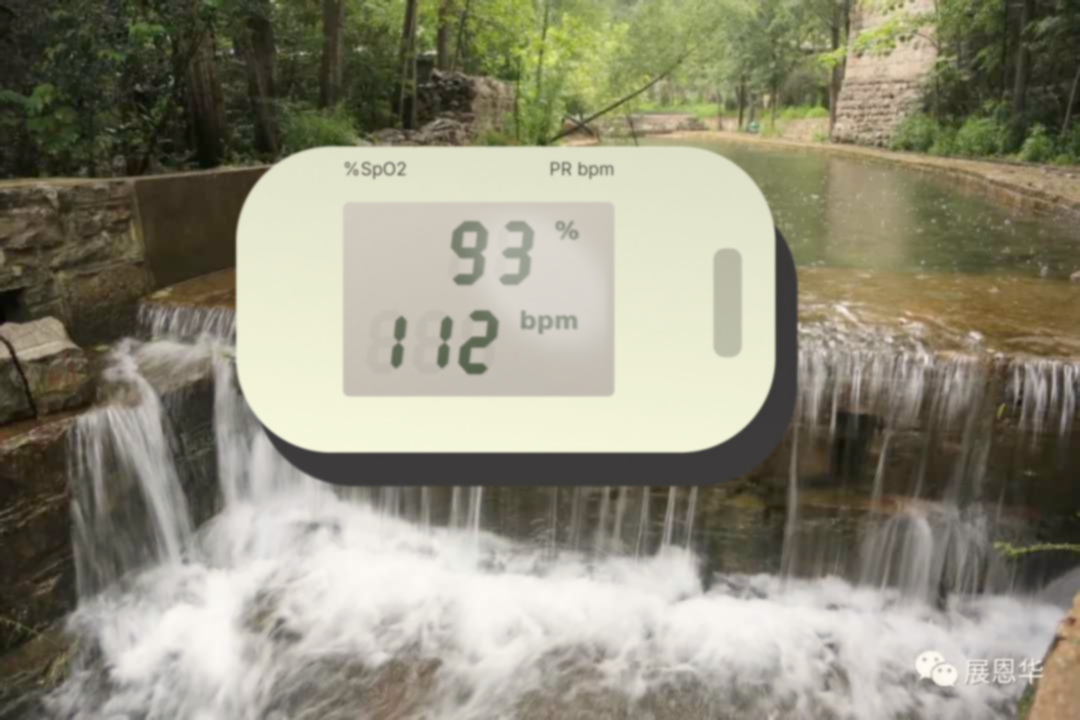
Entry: 112 bpm
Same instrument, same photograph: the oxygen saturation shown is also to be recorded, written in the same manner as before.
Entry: 93 %
